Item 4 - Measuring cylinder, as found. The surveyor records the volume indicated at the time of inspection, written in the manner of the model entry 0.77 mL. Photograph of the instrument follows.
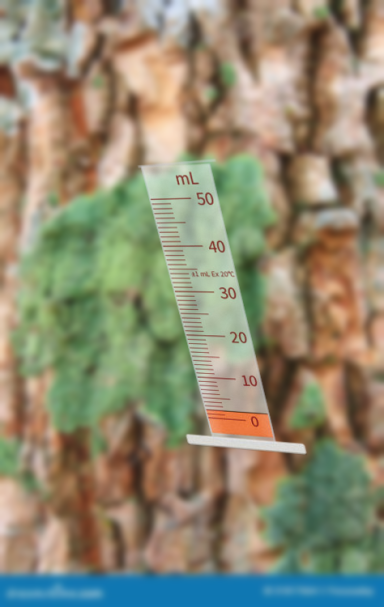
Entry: 2 mL
